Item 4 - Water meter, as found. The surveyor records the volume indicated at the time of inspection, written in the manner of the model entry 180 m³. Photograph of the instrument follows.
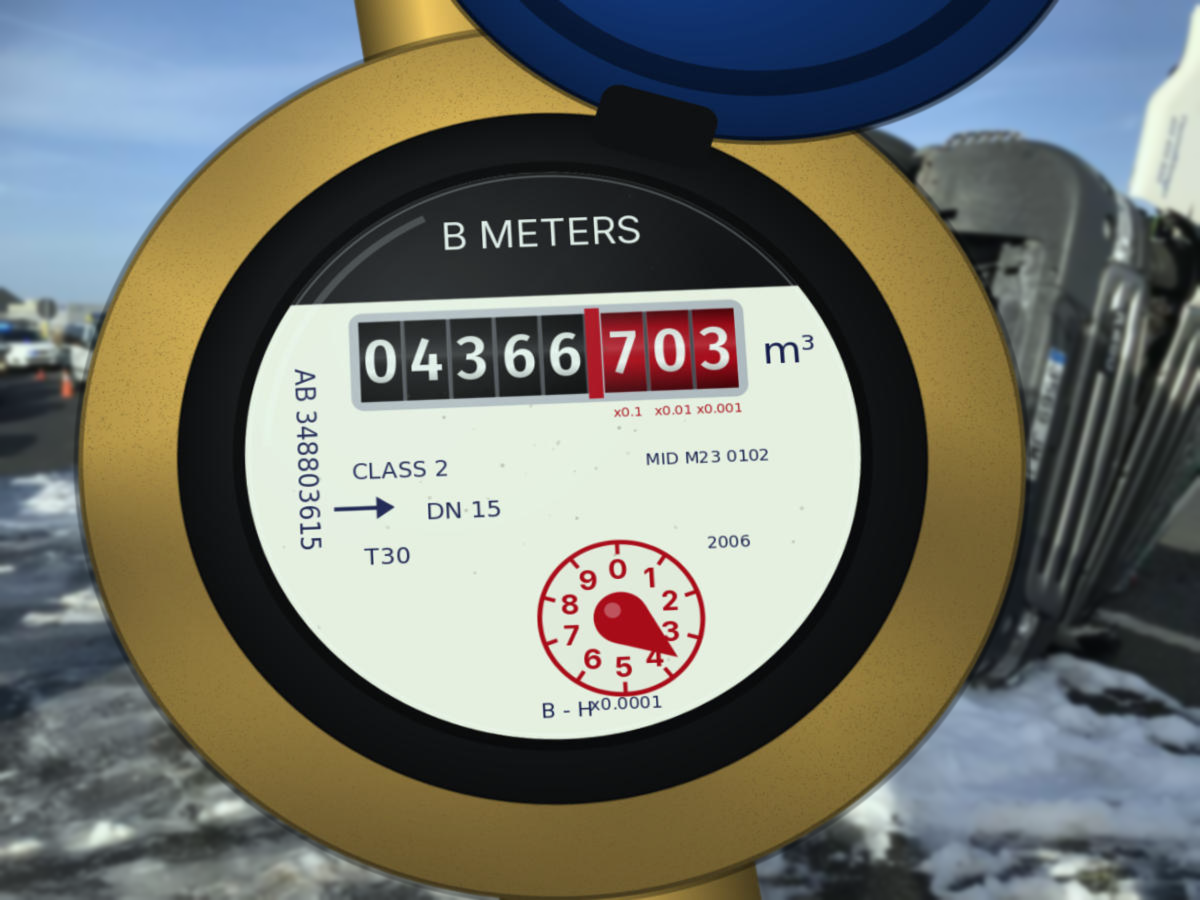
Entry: 4366.7033 m³
